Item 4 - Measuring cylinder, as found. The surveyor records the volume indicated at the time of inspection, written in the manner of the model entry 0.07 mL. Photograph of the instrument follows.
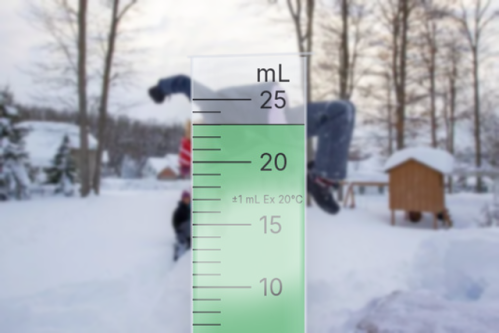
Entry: 23 mL
